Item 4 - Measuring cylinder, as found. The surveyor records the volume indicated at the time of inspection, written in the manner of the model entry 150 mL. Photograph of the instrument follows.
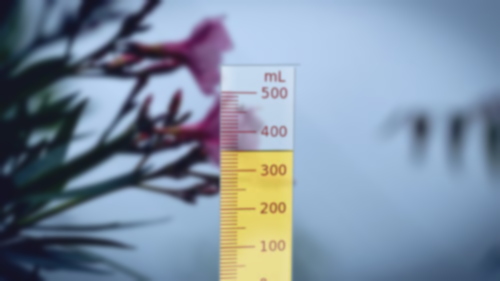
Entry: 350 mL
